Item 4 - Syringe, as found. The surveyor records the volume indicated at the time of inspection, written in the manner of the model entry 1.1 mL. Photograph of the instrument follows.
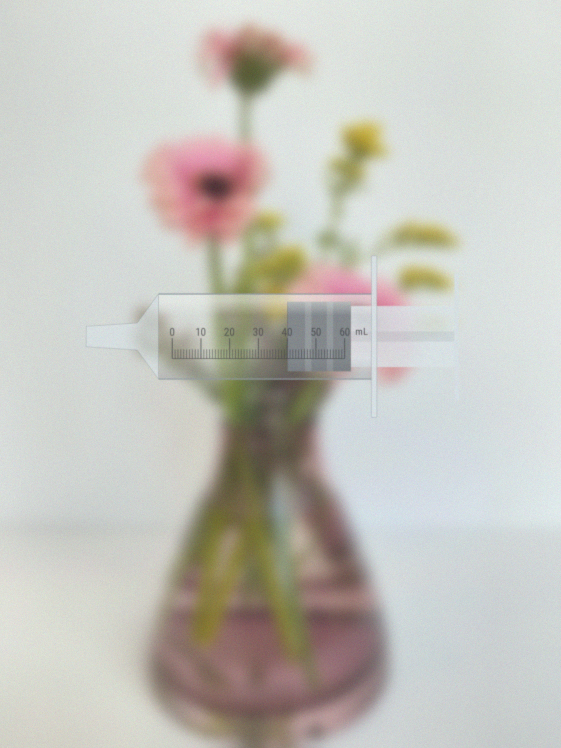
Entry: 40 mL
